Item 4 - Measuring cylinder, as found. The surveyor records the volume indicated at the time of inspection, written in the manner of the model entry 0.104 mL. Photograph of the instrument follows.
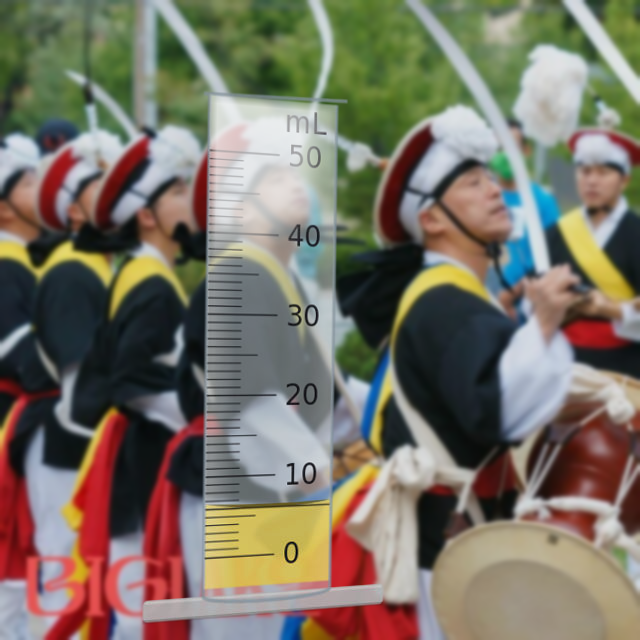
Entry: 6 mL
